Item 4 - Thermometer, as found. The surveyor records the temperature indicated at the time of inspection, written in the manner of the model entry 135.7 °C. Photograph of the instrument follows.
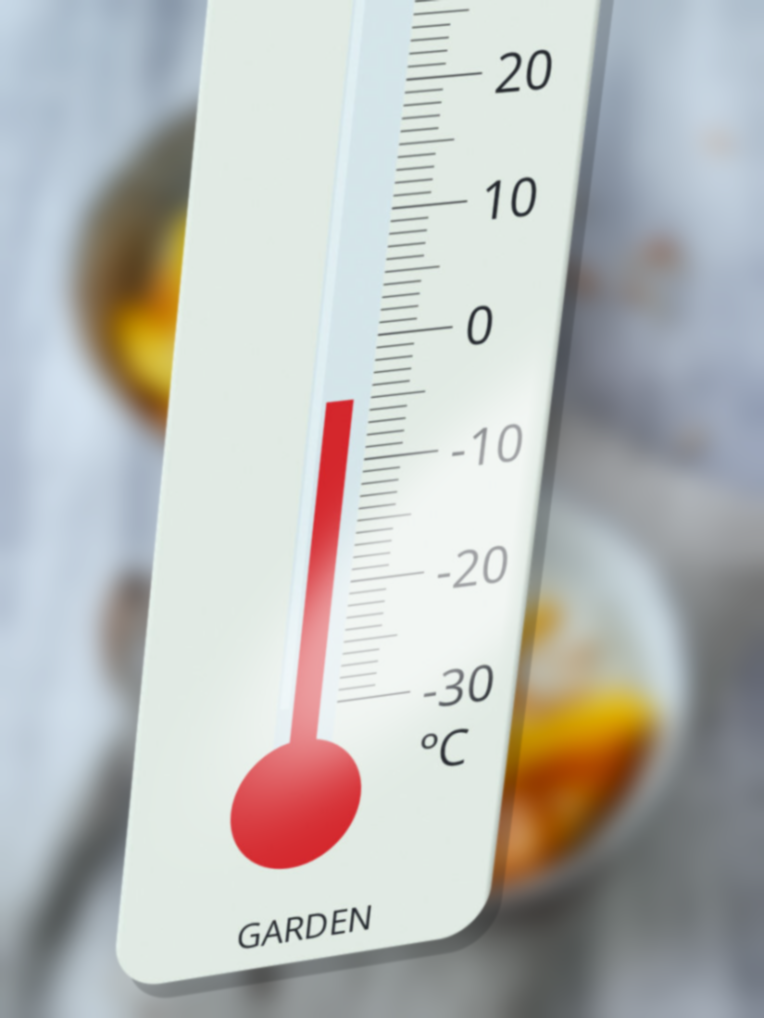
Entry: -5 °C
